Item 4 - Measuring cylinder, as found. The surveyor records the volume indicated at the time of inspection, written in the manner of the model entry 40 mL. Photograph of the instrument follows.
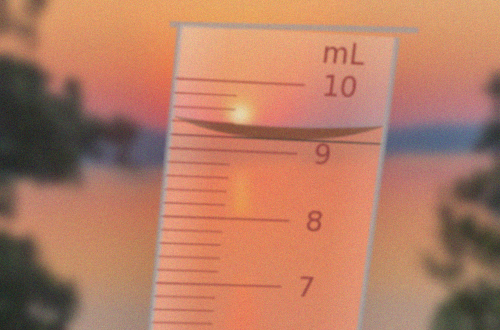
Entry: 9.2 mL
